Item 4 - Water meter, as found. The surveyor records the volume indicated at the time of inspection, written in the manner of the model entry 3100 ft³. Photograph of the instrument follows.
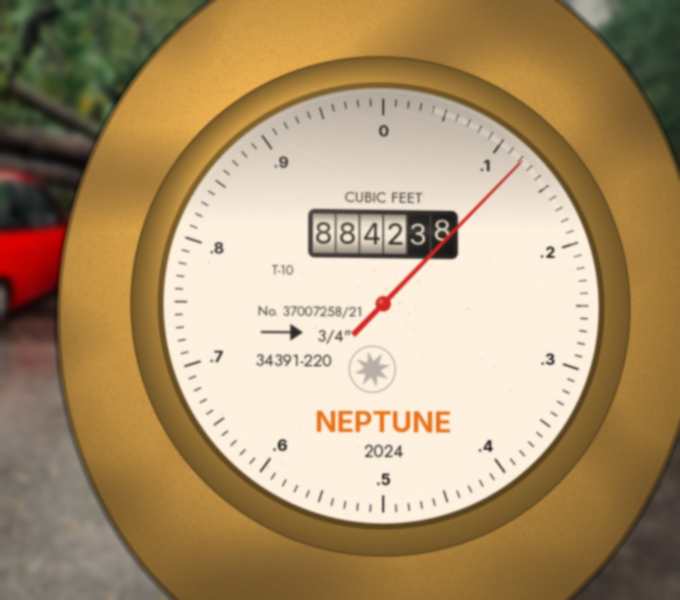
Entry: 884238.12 ft³
